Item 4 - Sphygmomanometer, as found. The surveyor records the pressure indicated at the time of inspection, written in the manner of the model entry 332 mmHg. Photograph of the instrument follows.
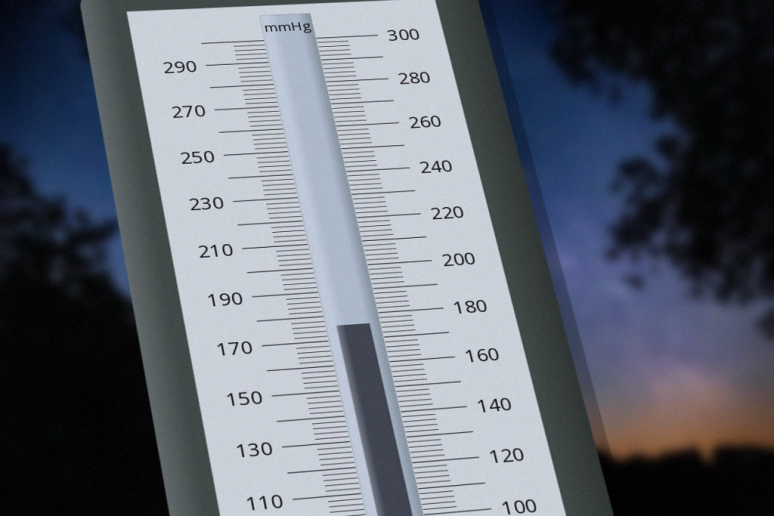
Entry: 176 mmHg
